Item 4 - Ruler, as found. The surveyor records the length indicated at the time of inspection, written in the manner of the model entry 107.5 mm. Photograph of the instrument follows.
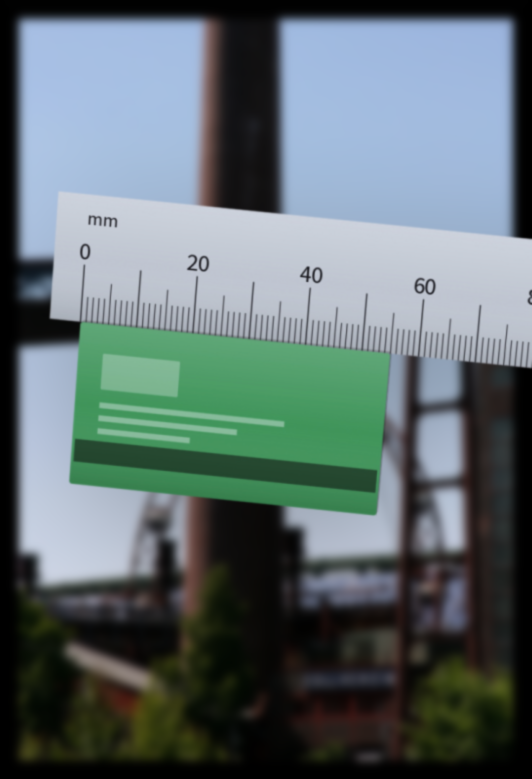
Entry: 55 mm
